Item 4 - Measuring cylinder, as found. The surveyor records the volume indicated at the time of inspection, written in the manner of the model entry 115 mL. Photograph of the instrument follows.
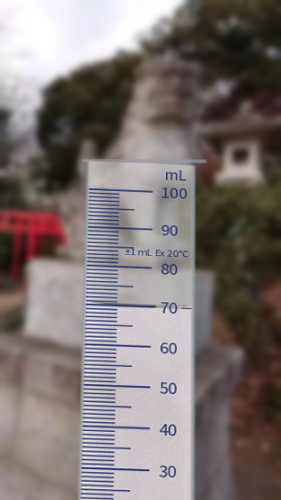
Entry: 70 mL
